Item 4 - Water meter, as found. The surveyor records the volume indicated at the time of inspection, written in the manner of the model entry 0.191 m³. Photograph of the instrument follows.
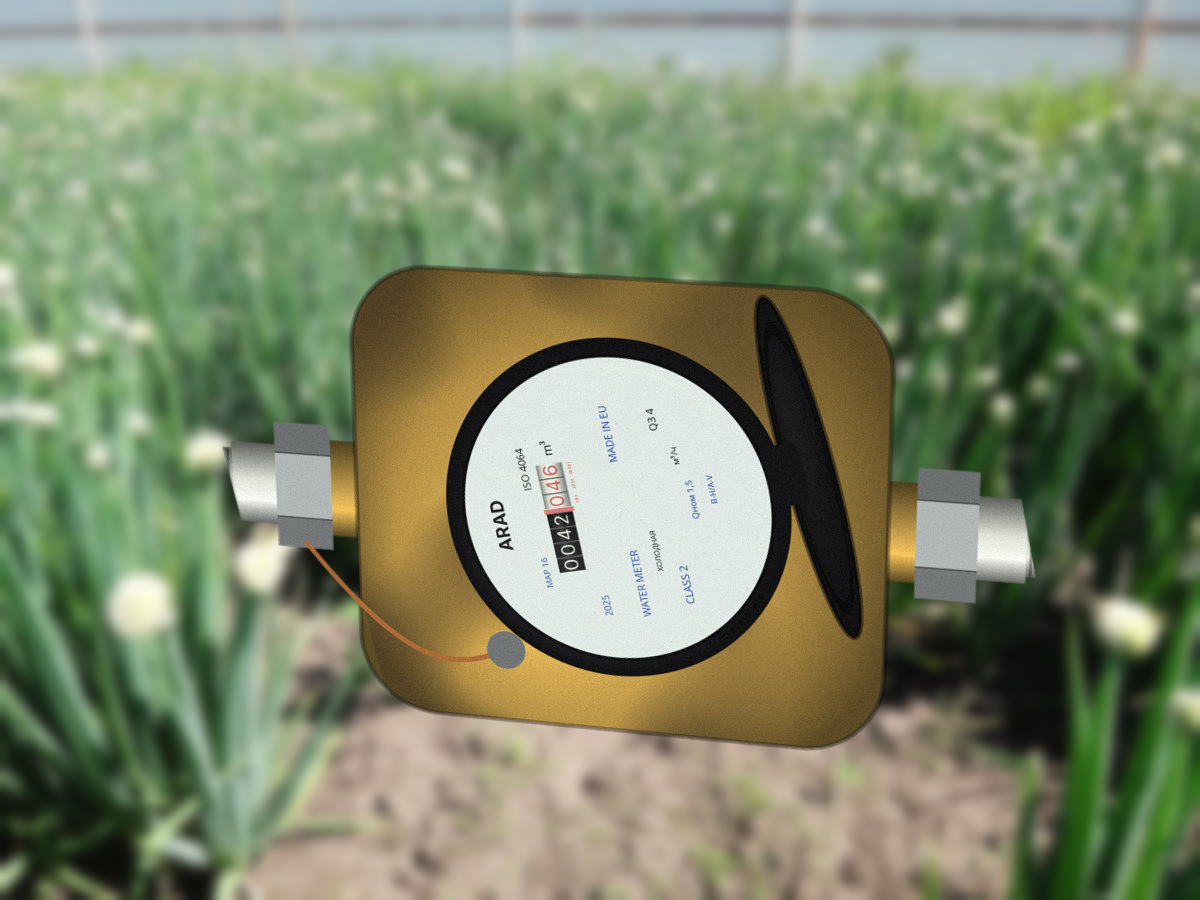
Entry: 42.046 m³
